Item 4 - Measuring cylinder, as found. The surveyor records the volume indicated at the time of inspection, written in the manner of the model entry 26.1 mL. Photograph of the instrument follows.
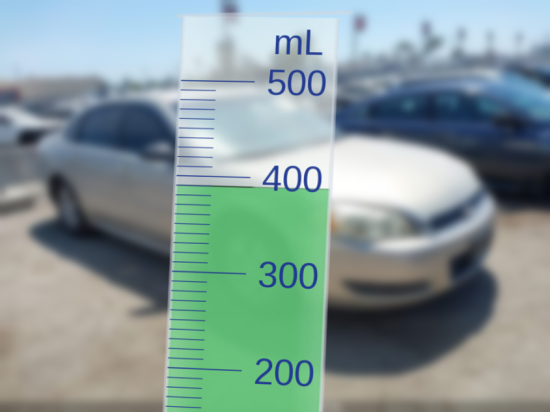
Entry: 390 mL
